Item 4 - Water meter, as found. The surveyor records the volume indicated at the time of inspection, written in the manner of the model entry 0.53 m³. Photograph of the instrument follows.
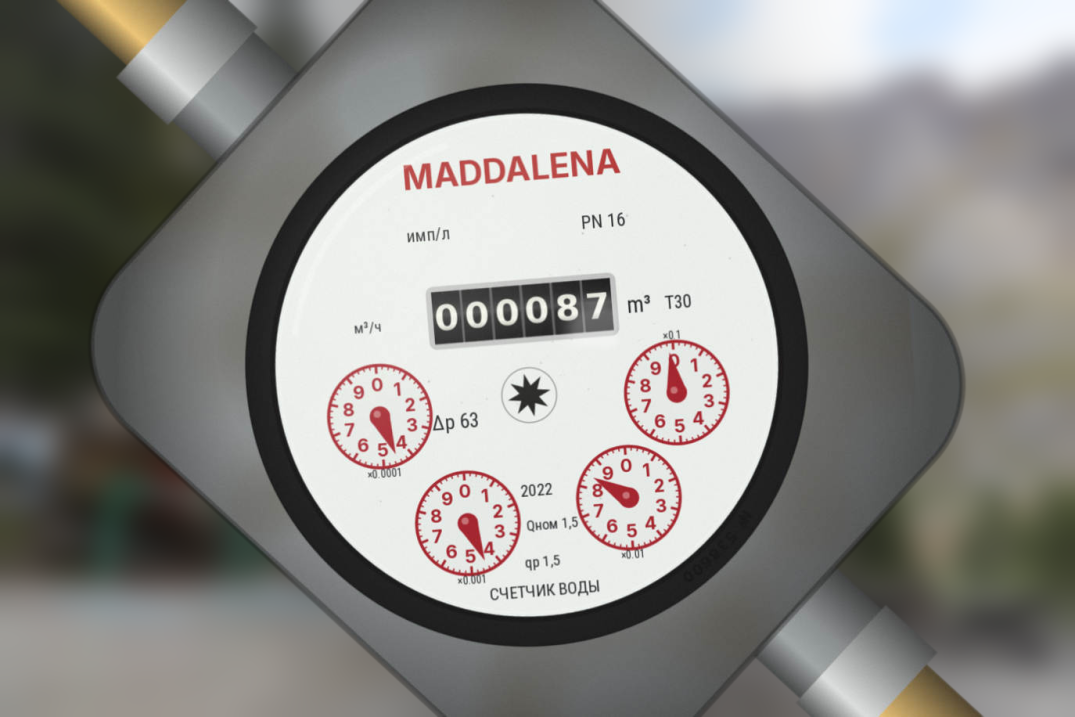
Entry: 86.9844 m³
